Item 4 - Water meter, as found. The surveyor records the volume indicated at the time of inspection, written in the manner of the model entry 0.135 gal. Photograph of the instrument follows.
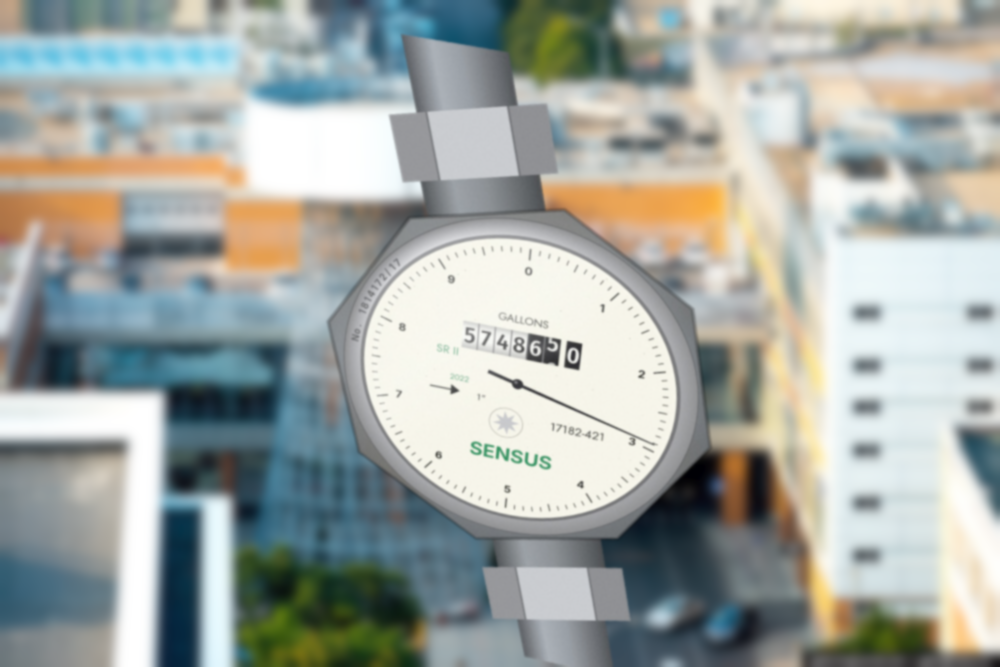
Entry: 5748652.9 gal
